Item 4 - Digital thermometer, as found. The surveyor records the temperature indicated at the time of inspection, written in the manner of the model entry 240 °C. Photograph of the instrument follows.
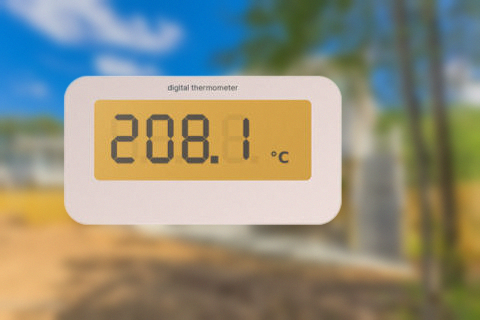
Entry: 208.1 °C
